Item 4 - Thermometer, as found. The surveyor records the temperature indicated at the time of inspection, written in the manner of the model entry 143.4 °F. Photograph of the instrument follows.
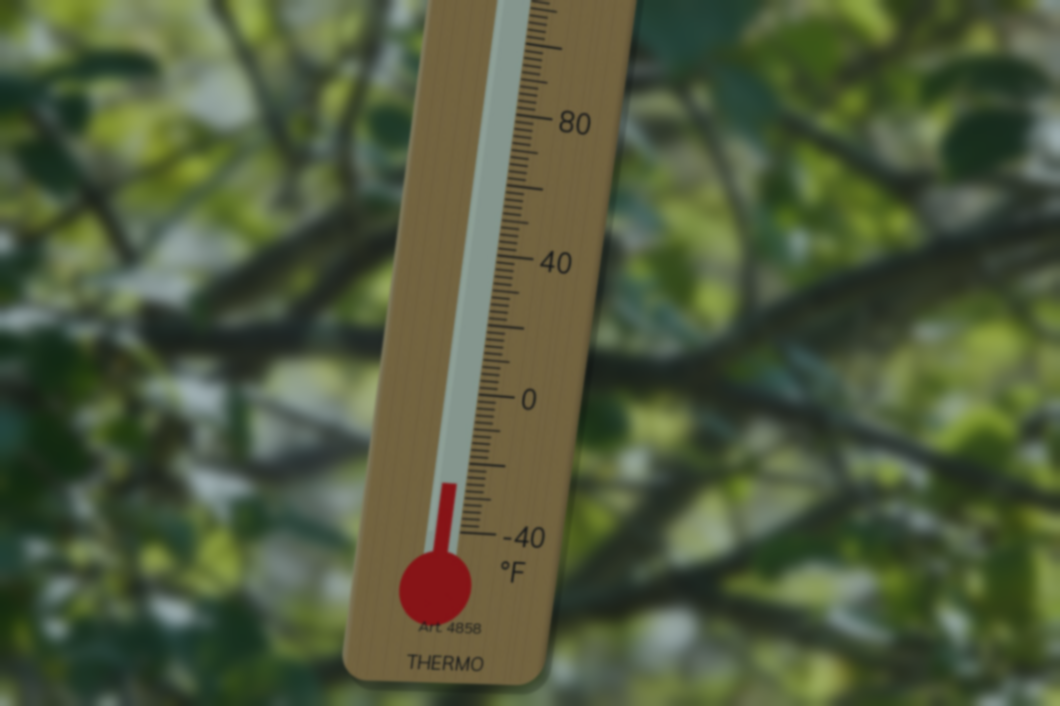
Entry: -26 °F
